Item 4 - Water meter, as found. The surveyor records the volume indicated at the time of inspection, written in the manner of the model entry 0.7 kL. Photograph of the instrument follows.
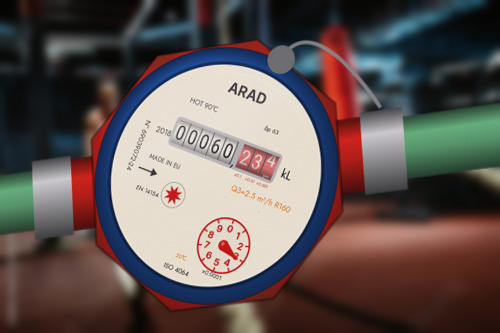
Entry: 60.2343 kL
